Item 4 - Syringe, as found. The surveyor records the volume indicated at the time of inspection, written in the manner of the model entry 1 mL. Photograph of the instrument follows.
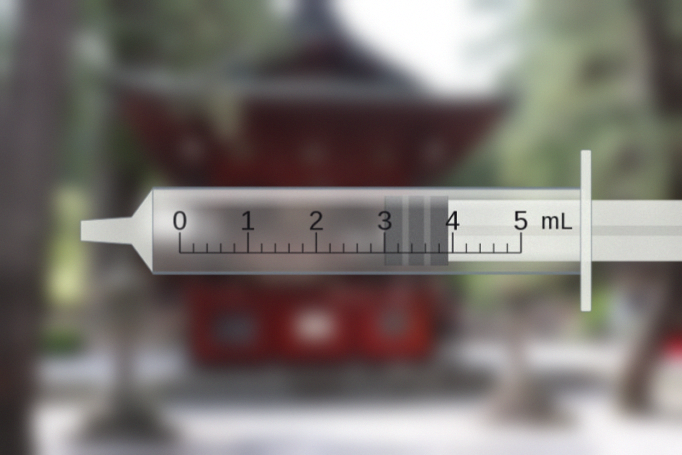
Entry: 3 mL
